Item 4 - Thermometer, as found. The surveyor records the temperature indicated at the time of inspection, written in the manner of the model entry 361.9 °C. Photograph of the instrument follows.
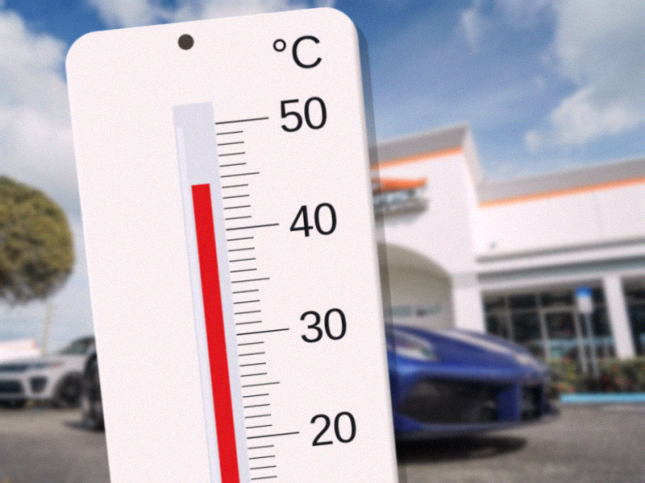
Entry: 44.5 °C
